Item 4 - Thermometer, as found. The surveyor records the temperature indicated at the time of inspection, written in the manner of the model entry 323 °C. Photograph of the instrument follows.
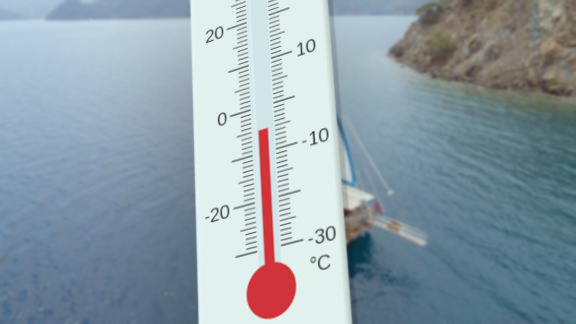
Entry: -5 °C
